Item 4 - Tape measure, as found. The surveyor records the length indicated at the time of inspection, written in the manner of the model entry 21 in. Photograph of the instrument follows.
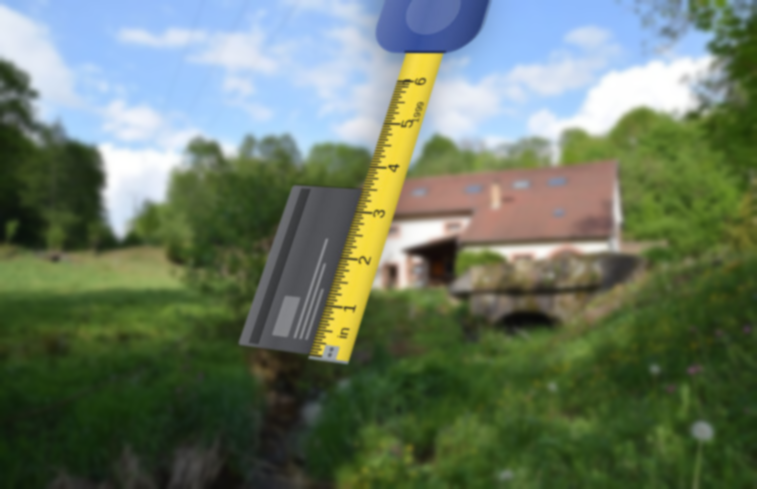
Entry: 3.5 in
